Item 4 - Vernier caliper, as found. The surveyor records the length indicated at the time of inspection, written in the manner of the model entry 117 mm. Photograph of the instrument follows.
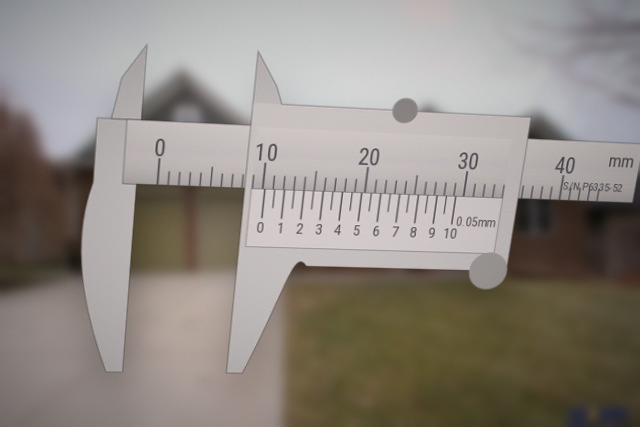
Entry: 10.2 mm
